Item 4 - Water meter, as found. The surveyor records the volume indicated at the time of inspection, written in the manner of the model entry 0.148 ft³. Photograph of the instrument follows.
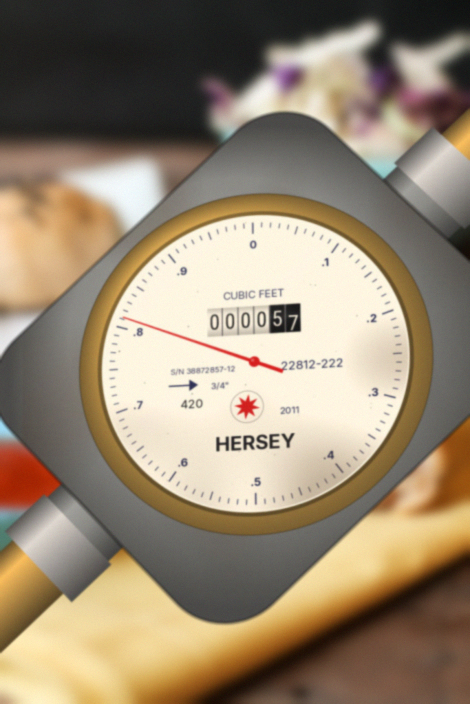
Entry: 56.81 ft³
